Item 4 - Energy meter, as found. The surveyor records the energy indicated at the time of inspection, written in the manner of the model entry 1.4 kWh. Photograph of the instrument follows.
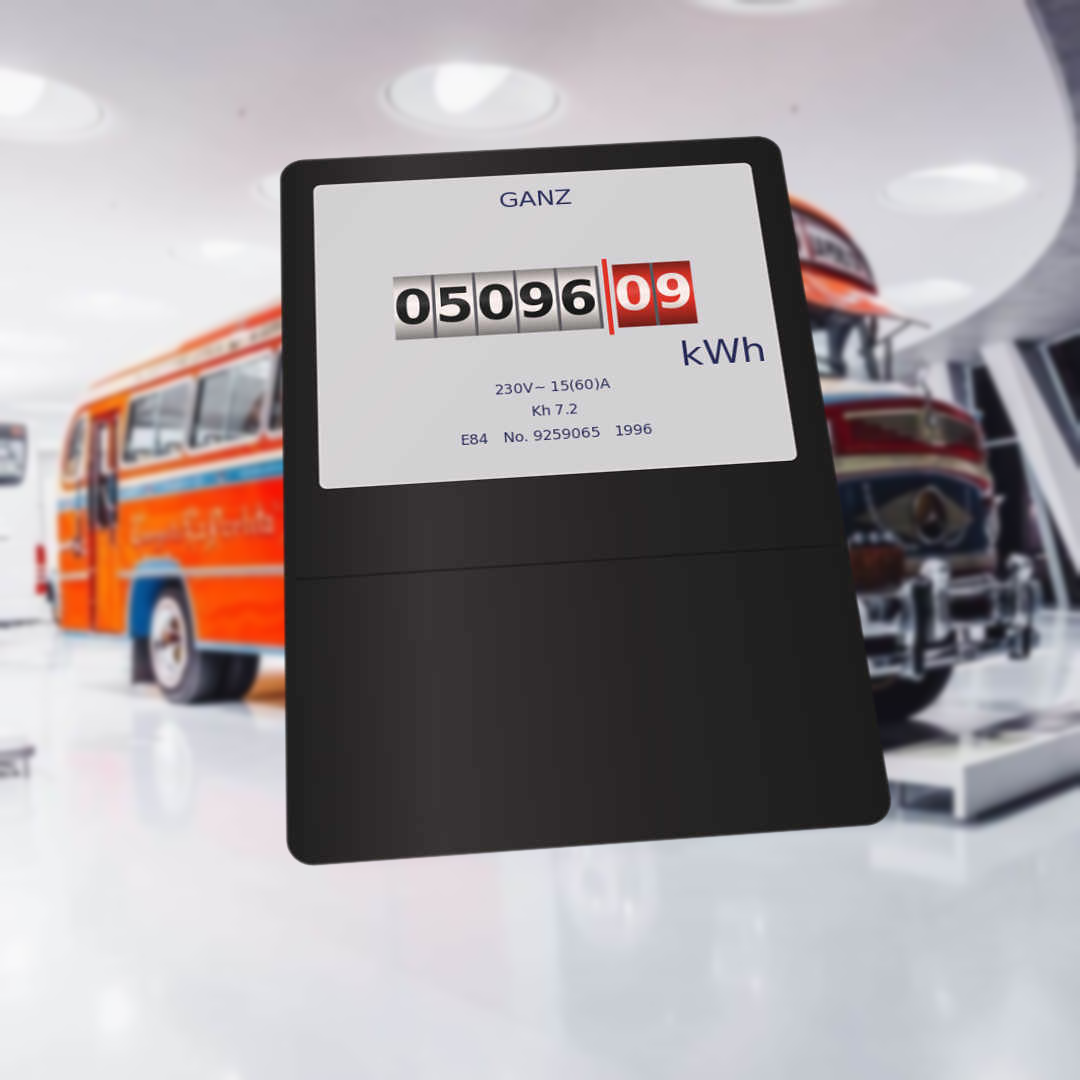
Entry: 5096.09 kWh
